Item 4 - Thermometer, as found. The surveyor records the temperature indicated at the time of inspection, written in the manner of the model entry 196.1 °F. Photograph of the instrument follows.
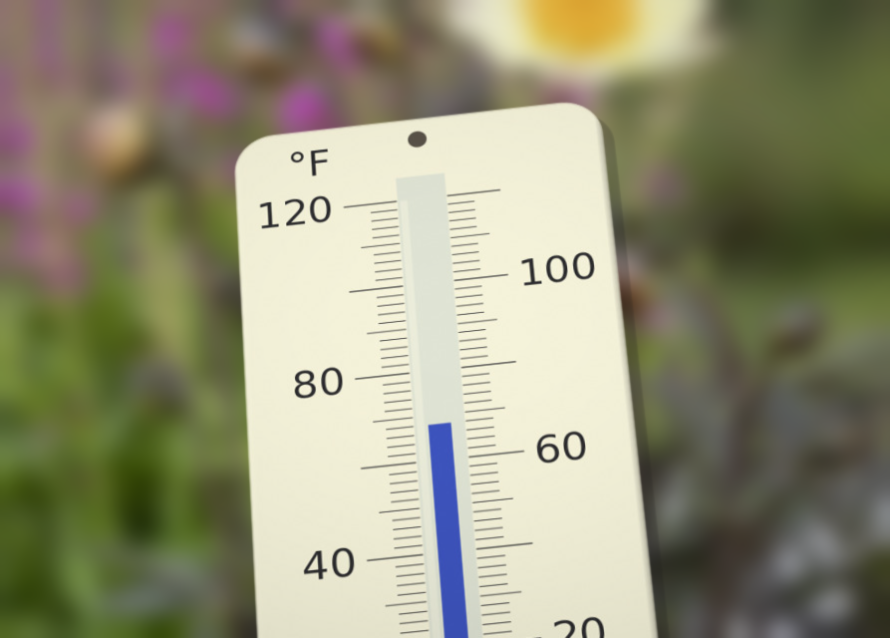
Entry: 68 °F
